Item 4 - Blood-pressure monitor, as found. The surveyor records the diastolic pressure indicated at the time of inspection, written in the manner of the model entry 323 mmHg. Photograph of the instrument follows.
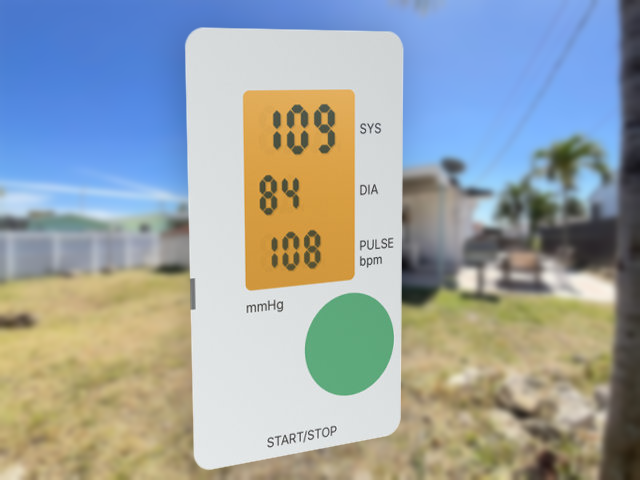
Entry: 84 mmHg
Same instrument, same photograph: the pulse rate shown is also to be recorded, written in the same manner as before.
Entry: 108 bpm
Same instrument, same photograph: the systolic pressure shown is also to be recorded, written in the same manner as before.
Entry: 109 mmHg
